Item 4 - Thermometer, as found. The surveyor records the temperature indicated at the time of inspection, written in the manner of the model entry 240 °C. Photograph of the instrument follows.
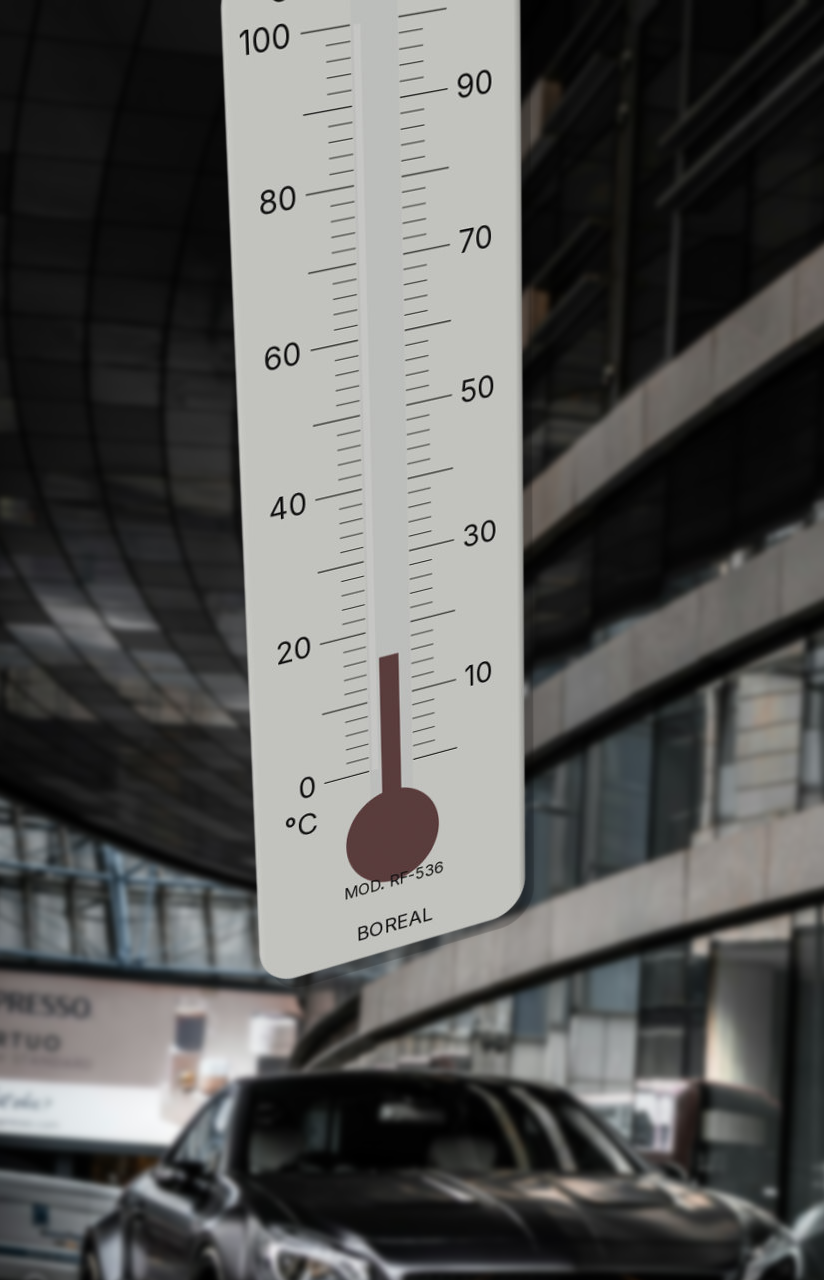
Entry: 16 °C
